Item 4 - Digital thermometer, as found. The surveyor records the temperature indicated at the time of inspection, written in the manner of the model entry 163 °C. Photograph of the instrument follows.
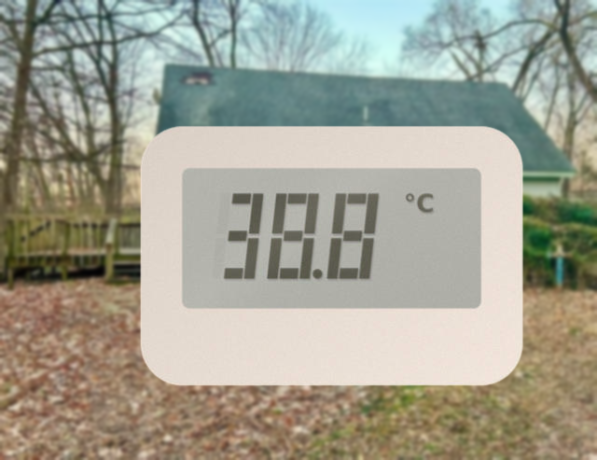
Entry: 38.8 °C
